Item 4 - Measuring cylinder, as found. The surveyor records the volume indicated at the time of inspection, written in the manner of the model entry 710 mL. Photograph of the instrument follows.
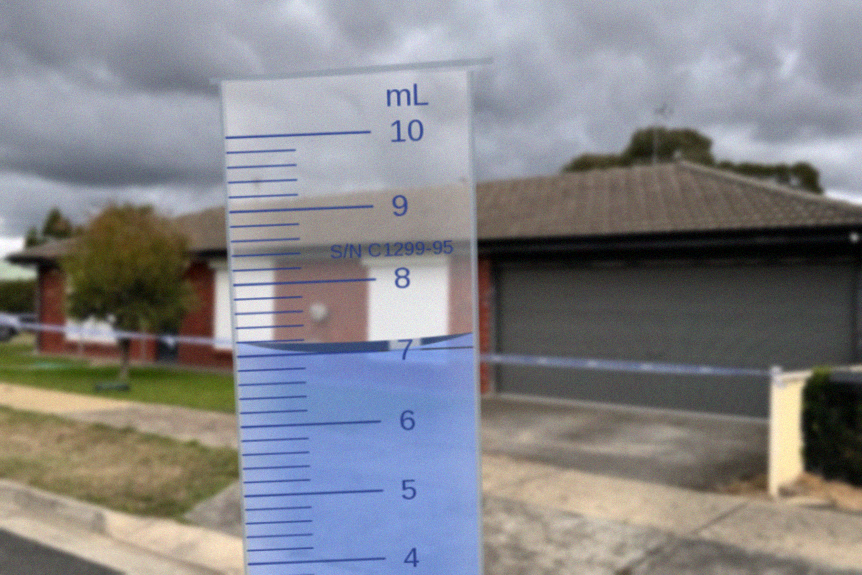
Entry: 7 mL
